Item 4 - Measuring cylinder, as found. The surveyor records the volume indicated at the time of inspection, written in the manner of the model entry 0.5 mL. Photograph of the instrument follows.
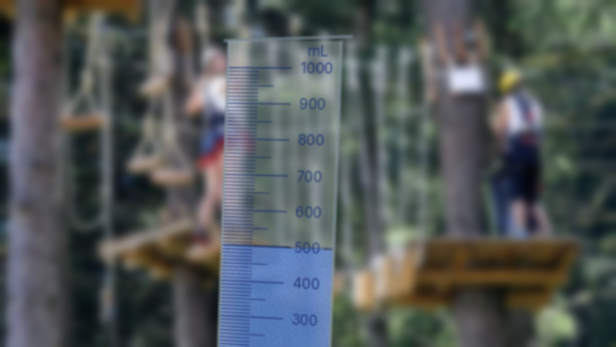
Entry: 500 mL
